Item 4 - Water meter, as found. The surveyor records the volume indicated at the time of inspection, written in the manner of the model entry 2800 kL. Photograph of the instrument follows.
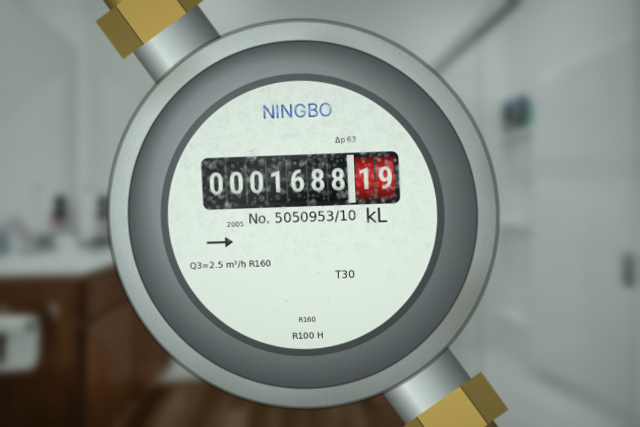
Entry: 1688.19 kL
